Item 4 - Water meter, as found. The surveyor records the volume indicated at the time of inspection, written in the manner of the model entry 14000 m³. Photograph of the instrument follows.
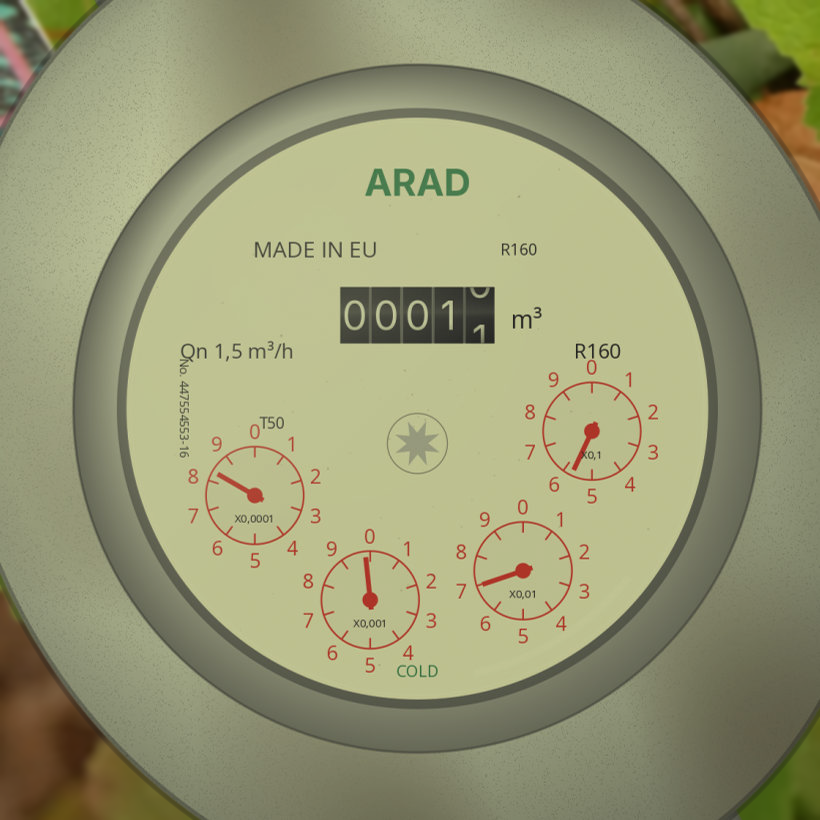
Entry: 10.5698 m³
